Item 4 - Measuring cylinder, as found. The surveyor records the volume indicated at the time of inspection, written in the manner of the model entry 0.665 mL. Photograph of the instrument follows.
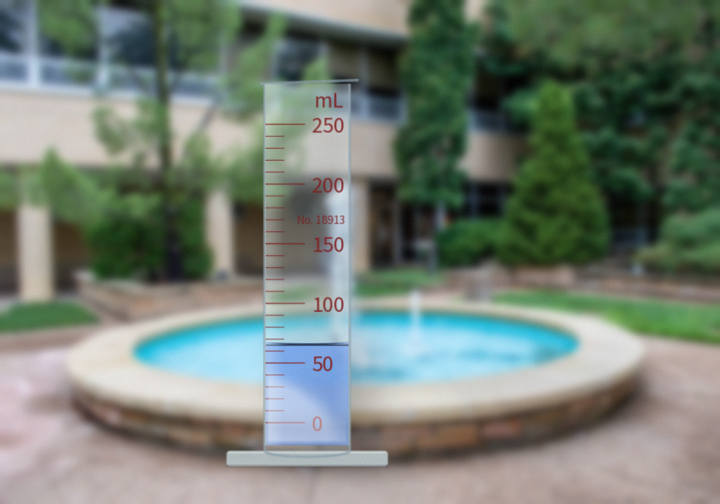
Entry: 65 mL
